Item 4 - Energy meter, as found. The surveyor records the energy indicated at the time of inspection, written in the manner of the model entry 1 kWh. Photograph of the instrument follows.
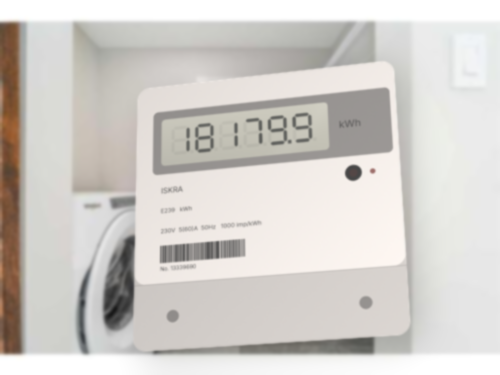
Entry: 18179.9 kWh
